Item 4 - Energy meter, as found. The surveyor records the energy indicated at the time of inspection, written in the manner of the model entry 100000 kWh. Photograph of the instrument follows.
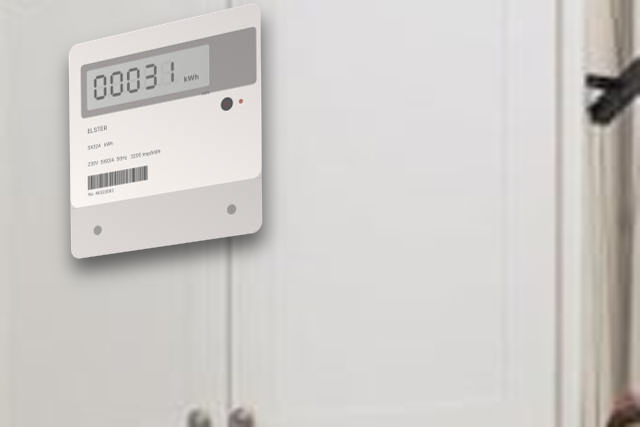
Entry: 31 kWh
